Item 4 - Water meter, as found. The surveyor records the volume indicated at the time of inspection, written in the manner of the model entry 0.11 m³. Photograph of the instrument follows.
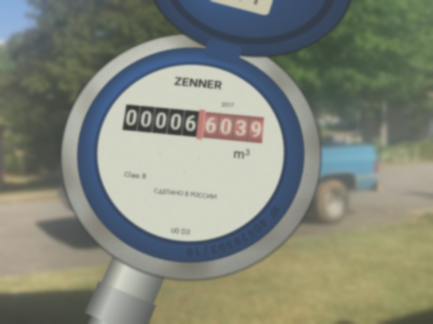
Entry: 6.6039 m³
